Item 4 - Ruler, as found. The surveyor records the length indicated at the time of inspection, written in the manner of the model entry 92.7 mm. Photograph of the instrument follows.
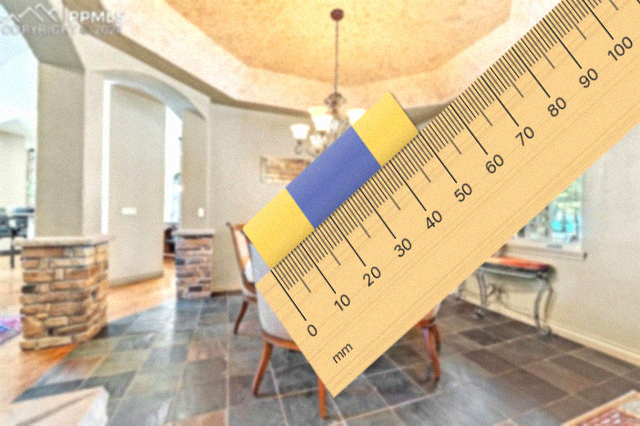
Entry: 50 mm
